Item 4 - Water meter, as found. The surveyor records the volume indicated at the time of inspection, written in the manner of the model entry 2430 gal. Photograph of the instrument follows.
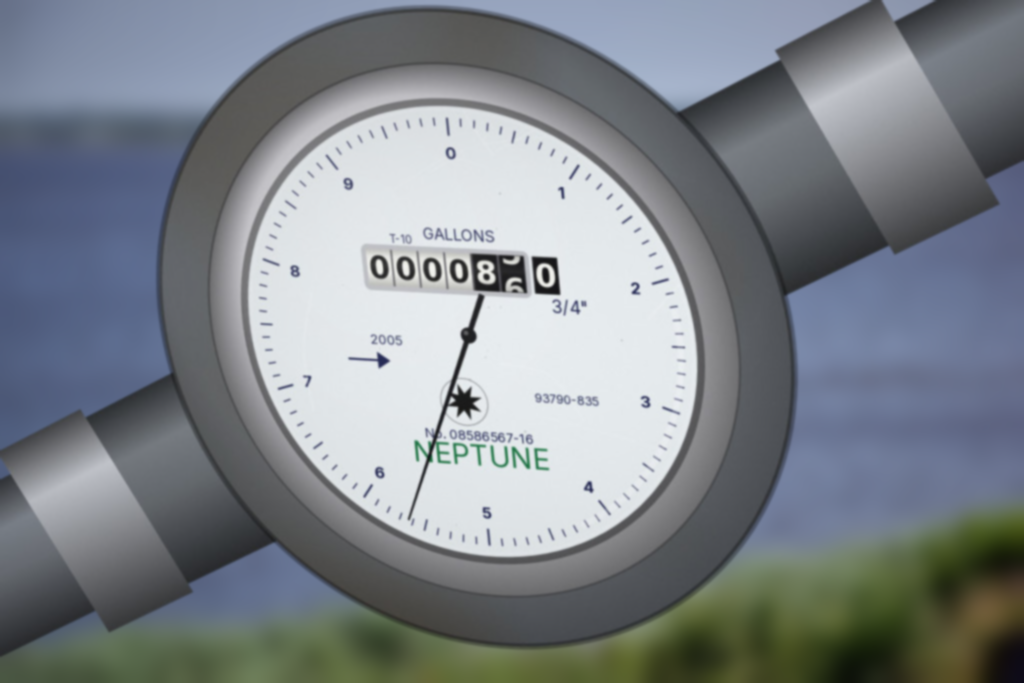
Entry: 855.6 gal
